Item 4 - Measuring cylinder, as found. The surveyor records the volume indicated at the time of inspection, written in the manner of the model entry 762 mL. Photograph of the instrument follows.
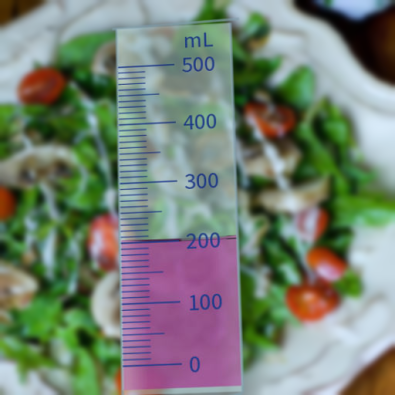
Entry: 200 mL
